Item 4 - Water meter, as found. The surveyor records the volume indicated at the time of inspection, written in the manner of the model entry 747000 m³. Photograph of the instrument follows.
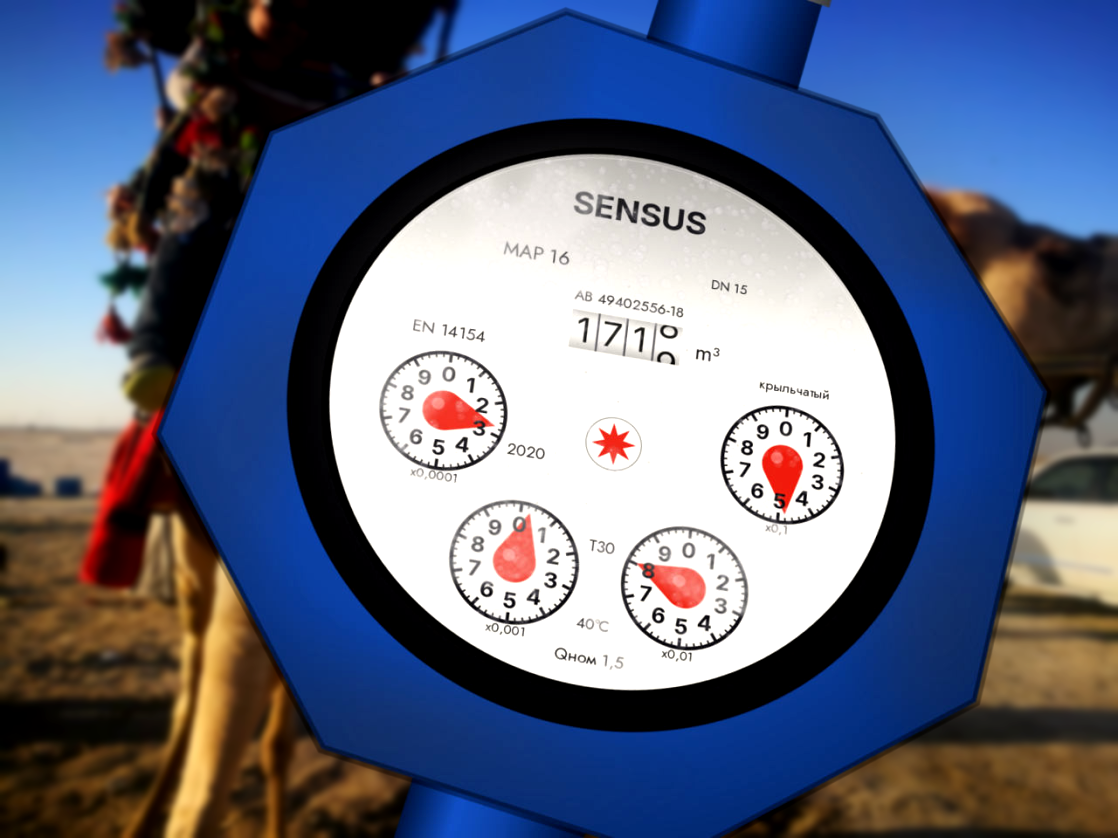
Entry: 1718.4802 m³
